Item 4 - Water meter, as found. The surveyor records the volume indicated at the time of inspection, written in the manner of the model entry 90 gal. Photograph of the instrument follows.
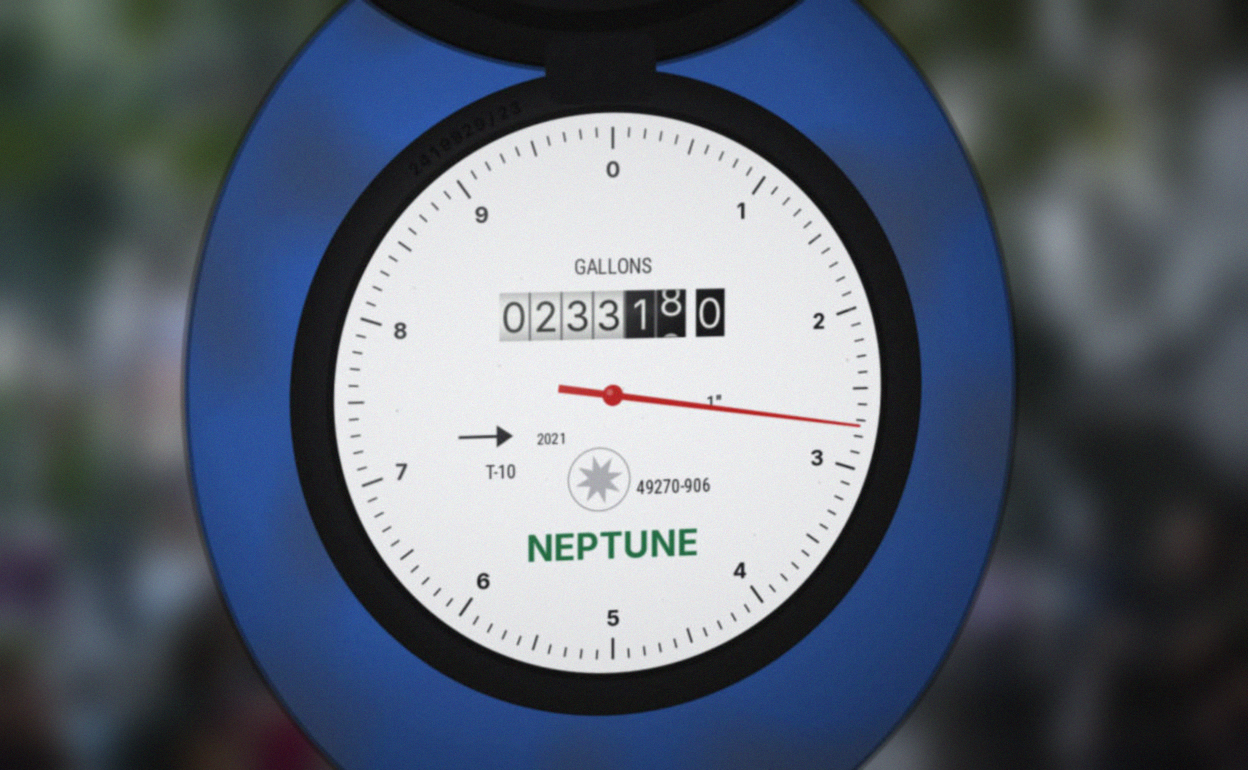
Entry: 233182.7 gal
